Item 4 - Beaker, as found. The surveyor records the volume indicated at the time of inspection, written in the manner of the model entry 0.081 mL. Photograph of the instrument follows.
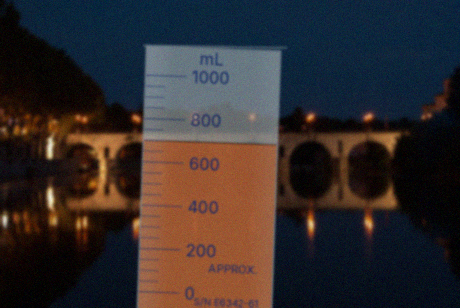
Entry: 700 mL
